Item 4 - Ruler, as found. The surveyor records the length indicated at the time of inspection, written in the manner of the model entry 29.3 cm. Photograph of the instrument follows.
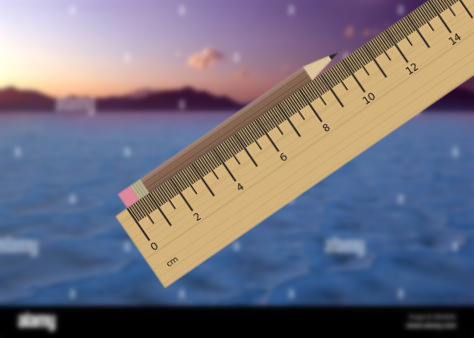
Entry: 10 cm
